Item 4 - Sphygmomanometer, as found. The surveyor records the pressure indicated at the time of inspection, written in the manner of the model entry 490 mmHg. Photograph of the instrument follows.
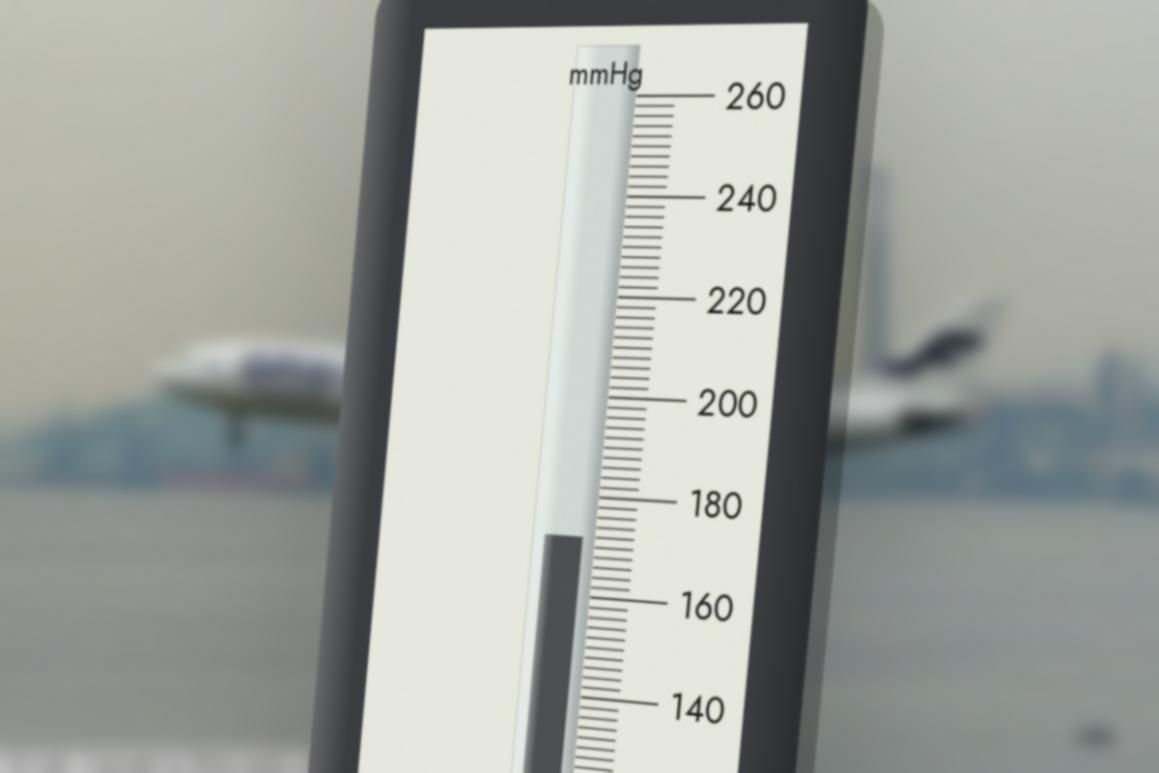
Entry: 172 mmHg
